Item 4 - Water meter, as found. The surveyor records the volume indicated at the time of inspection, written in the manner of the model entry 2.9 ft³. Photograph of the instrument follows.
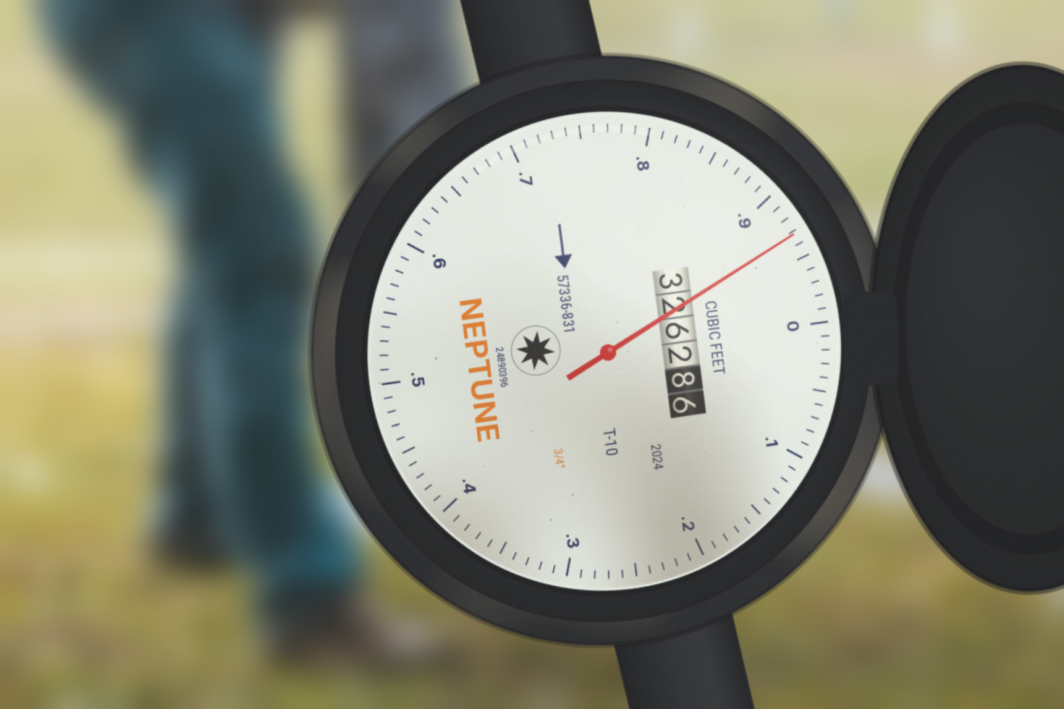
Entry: 326285.93 ft³
